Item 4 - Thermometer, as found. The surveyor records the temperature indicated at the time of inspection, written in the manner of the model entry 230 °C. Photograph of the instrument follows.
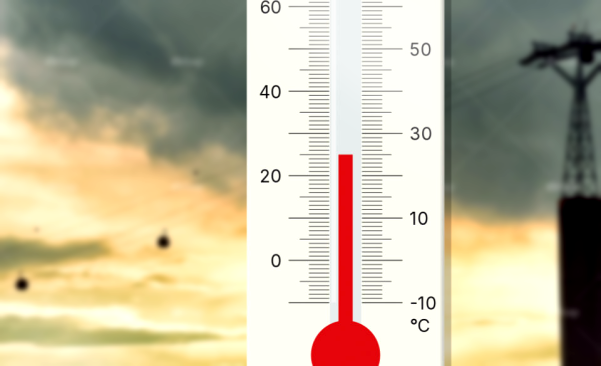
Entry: 25 °C
